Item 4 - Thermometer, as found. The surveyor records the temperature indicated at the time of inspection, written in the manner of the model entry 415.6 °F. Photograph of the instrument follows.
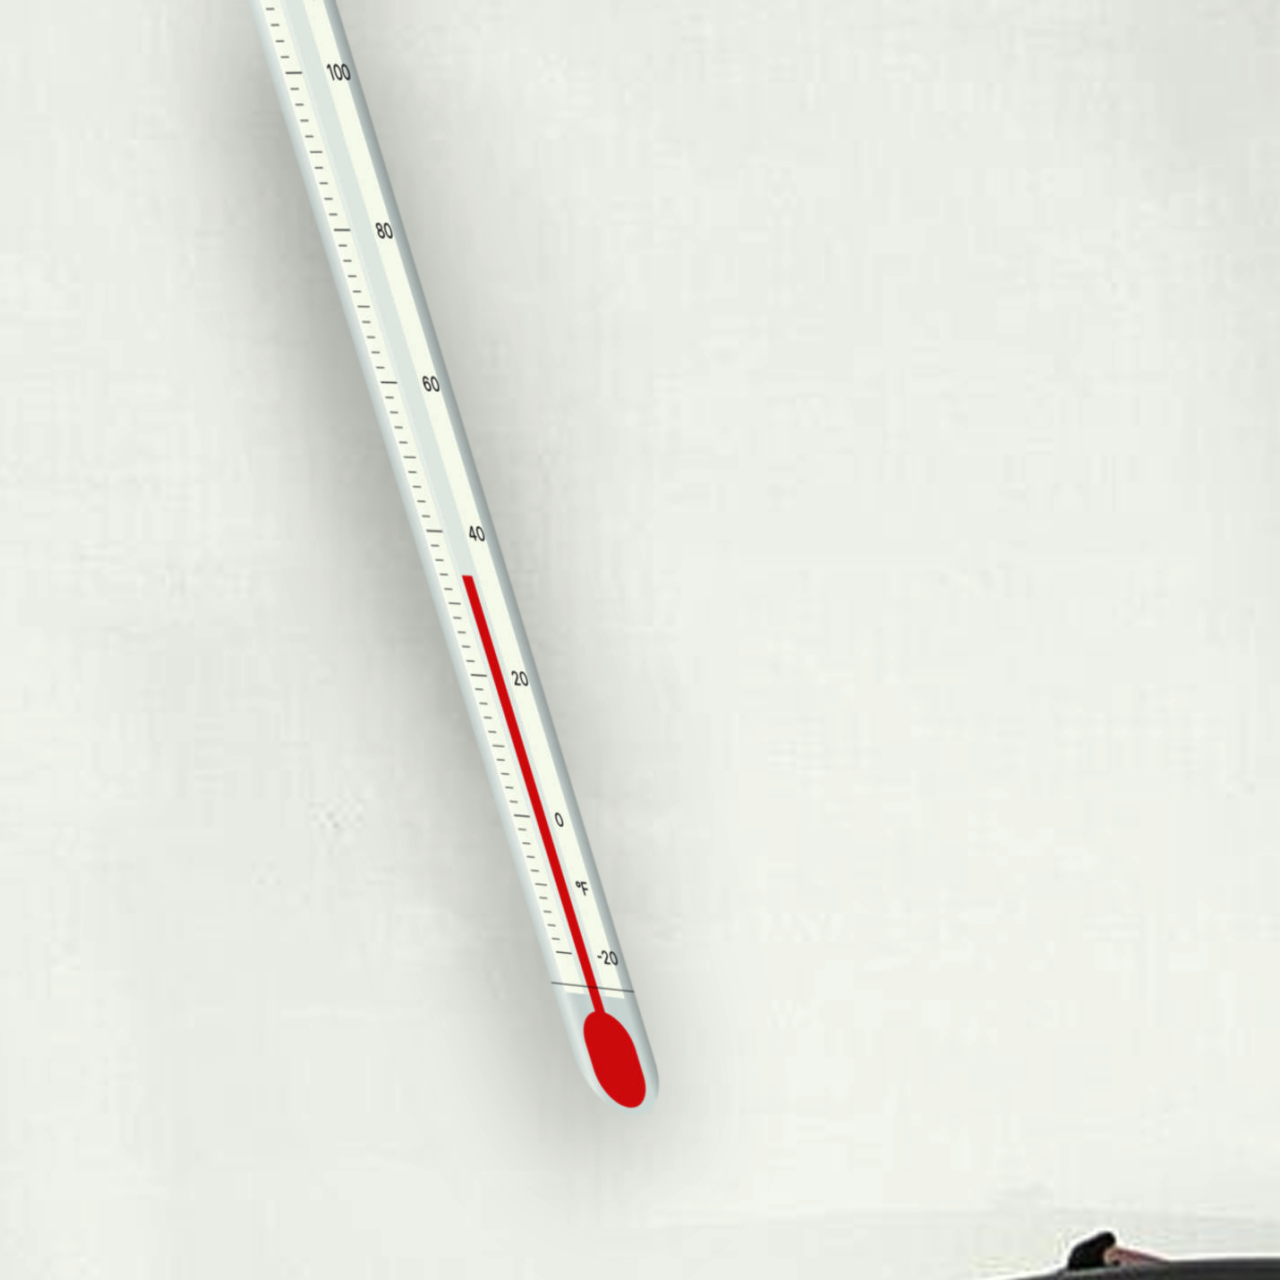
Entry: 34 °F
